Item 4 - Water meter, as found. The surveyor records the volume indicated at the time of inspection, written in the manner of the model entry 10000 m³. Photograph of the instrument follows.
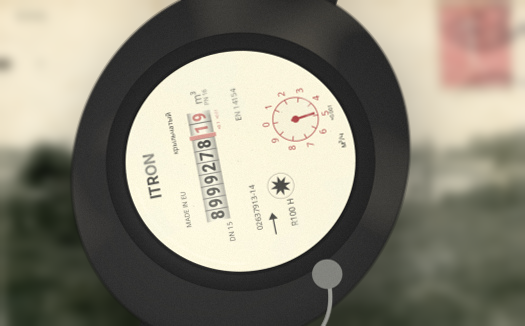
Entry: 8999278.194 m³
